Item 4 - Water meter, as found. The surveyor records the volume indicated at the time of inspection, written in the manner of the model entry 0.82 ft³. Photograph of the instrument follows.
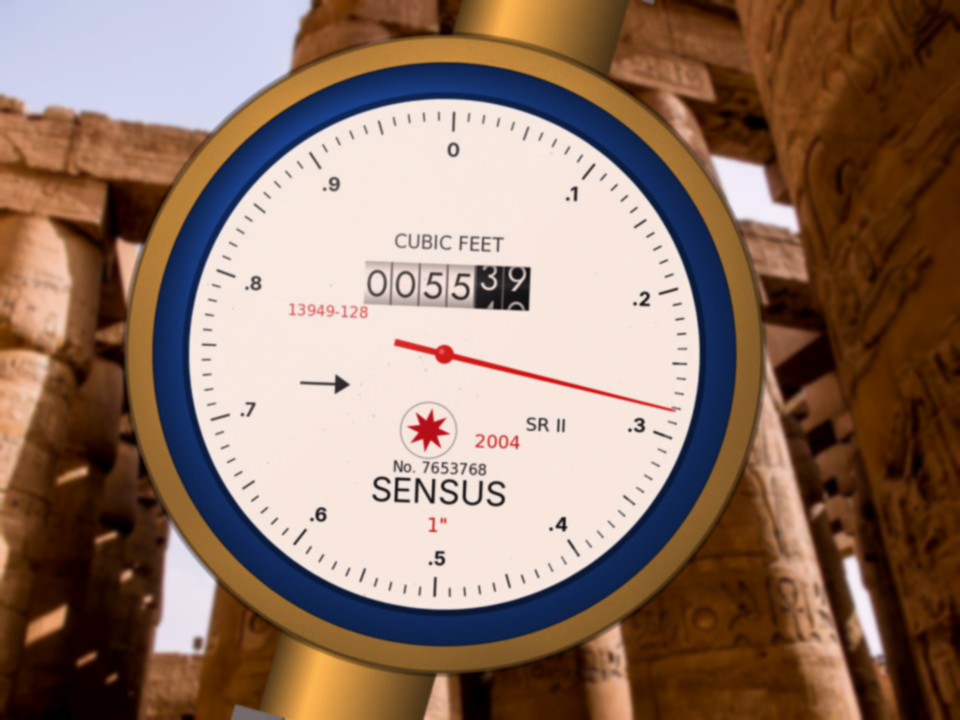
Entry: 5539.28 ft³
